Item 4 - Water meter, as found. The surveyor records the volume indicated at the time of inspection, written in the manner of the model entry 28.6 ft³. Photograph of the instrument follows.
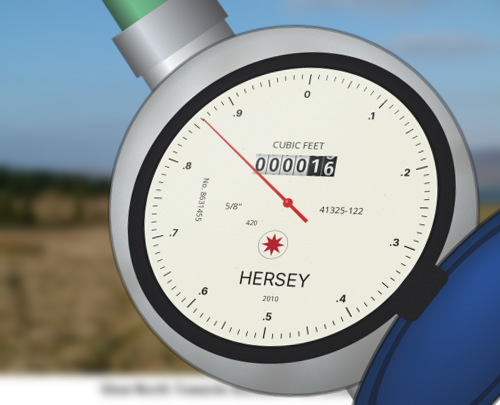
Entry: 15.86 ft³
